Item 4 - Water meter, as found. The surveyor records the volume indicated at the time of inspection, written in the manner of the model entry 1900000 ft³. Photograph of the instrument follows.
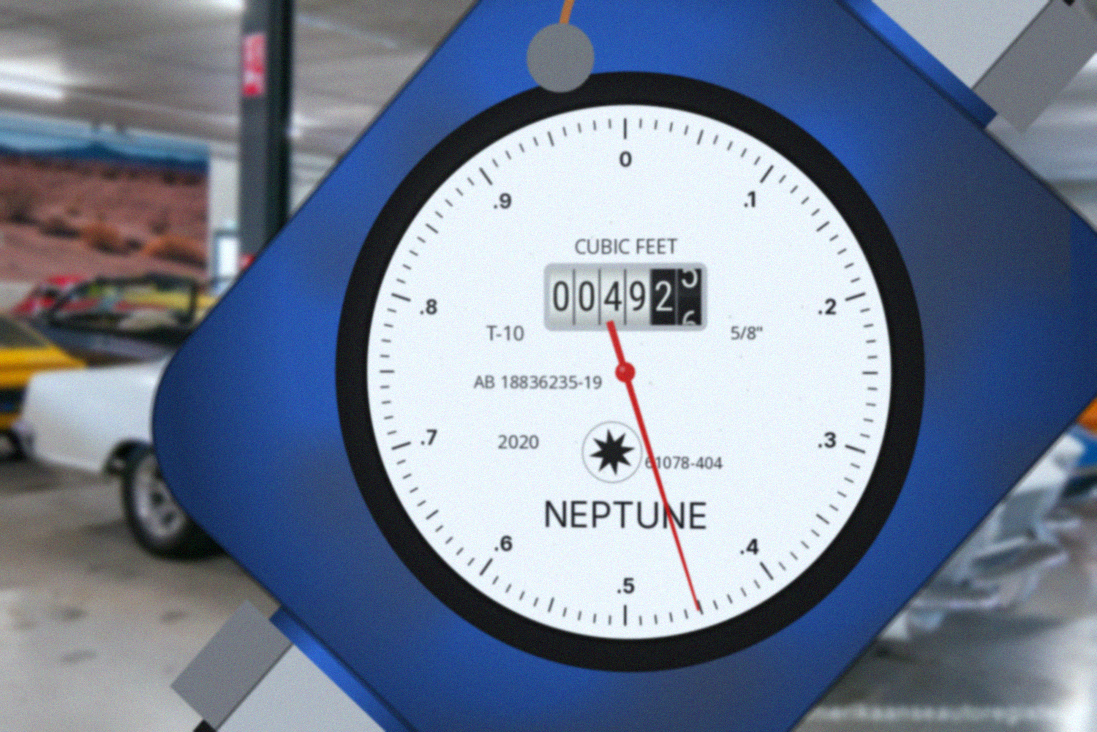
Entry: 4925.45 ft³
